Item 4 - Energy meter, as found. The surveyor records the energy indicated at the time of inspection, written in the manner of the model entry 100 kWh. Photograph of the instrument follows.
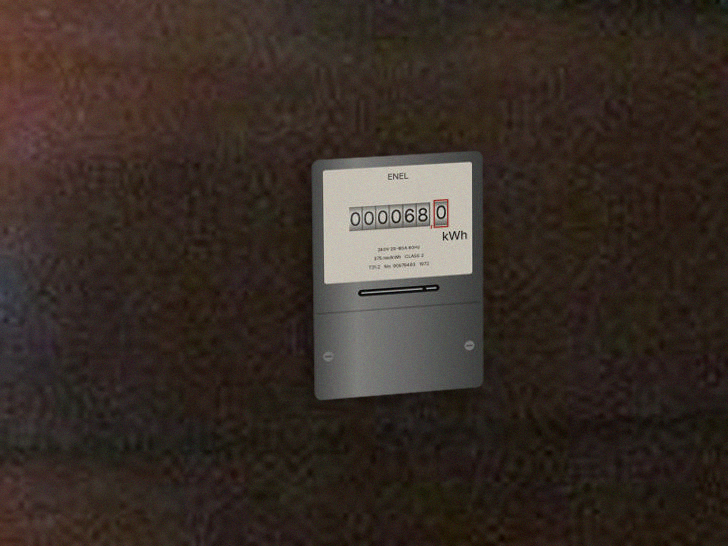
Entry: 68.0 kWh
